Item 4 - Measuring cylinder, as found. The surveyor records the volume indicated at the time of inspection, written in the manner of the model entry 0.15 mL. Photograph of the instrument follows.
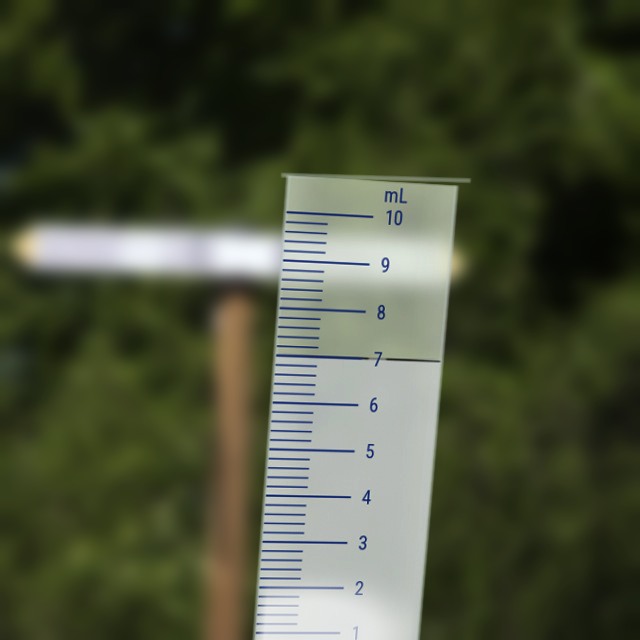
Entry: 7 mL
